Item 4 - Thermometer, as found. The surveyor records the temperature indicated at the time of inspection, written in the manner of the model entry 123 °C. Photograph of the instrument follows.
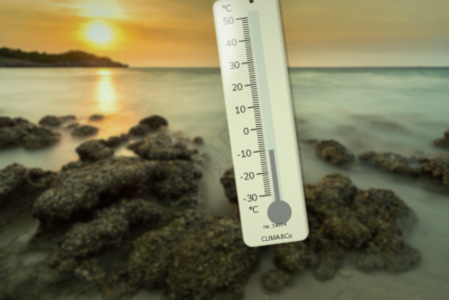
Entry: -10 °C
